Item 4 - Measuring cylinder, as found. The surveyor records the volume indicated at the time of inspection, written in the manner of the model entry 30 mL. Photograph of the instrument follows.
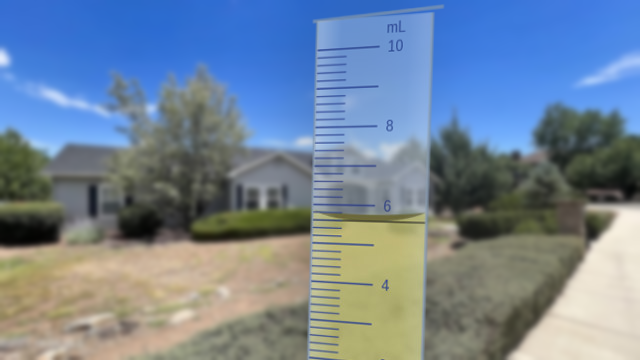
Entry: 5.6 mL
